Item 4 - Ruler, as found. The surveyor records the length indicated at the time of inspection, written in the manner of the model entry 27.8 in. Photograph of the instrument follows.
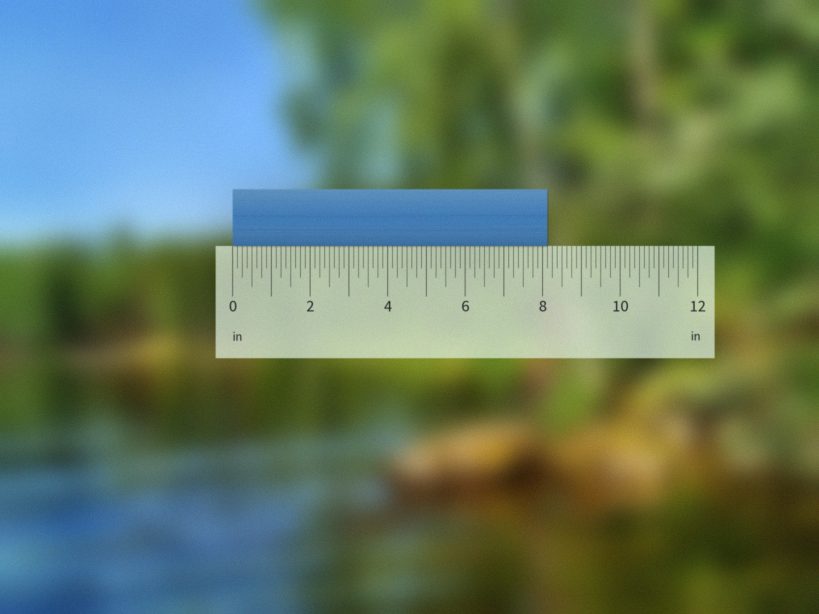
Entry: 8.125 in
